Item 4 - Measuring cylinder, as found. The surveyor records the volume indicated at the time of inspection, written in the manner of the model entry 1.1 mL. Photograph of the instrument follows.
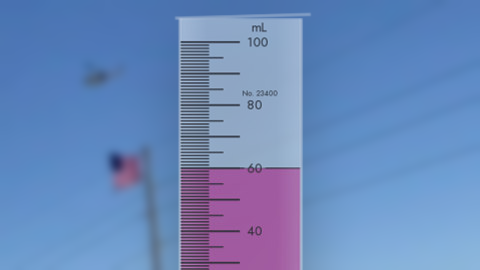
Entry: 60 mL
